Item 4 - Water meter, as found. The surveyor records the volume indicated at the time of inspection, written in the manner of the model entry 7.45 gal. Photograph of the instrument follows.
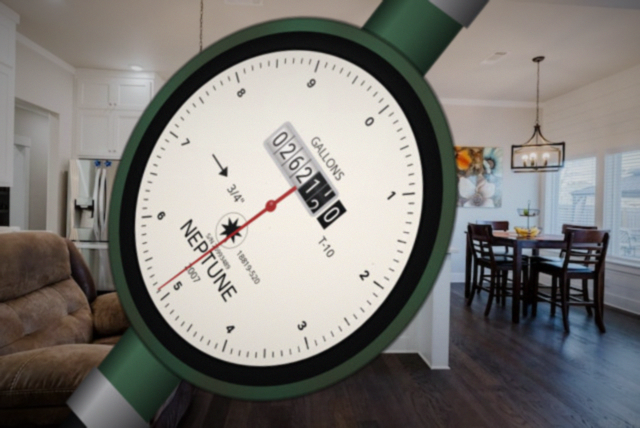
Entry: 262115.1 gal
